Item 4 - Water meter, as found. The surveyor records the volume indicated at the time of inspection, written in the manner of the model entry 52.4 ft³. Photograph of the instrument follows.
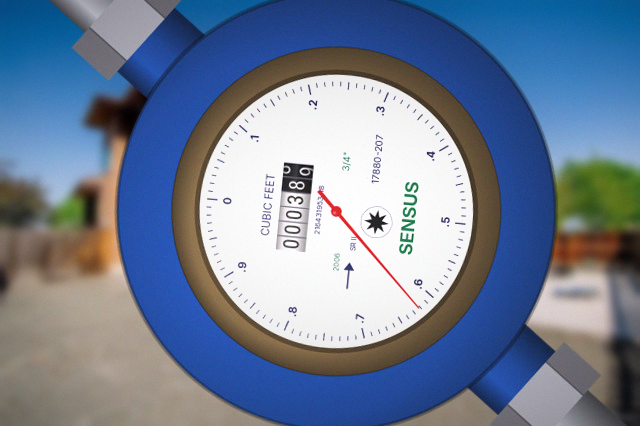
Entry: 388.62 ft³
